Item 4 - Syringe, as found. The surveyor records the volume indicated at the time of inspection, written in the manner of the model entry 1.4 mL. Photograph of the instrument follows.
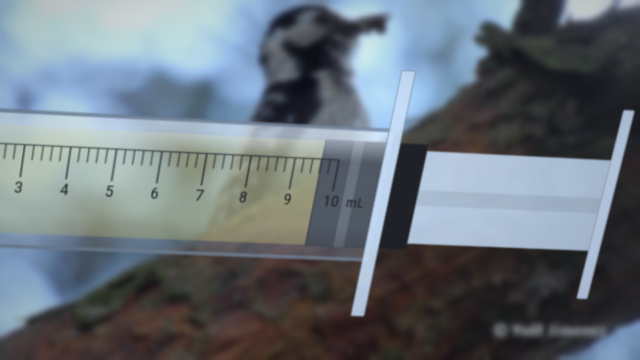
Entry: 9.6 mL
